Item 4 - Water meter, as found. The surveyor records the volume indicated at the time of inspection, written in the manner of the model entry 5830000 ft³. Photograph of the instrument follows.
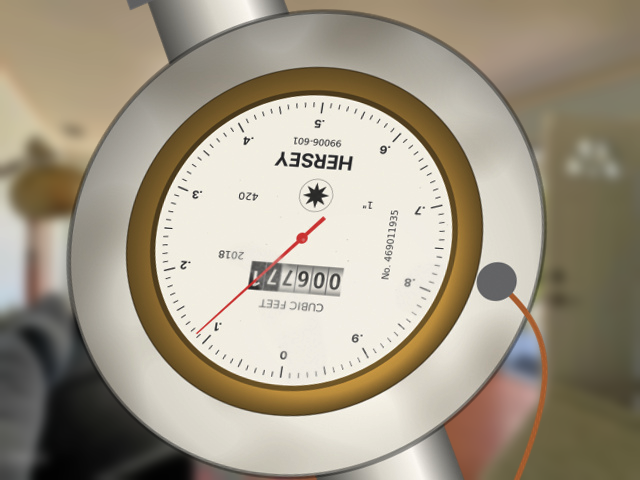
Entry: 6771.11 ft³
